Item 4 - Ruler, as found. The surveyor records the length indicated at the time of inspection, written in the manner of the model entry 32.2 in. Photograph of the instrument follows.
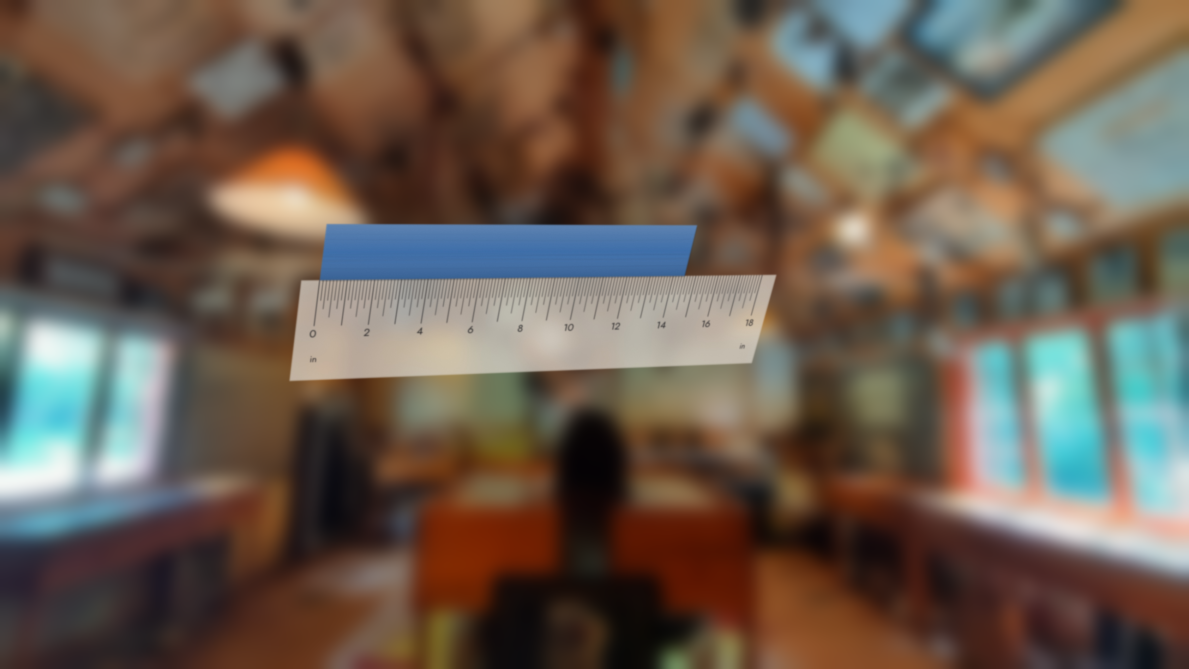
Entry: 14.5 in
